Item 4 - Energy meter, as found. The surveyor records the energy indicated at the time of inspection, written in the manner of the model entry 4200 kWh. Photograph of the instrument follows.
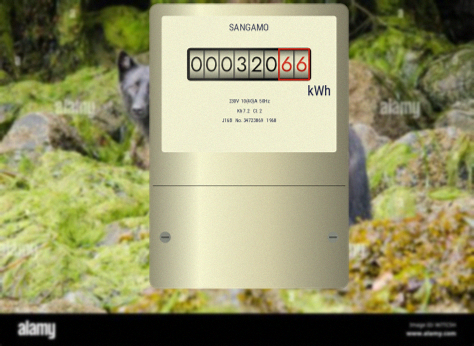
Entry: 320.66 kWh
